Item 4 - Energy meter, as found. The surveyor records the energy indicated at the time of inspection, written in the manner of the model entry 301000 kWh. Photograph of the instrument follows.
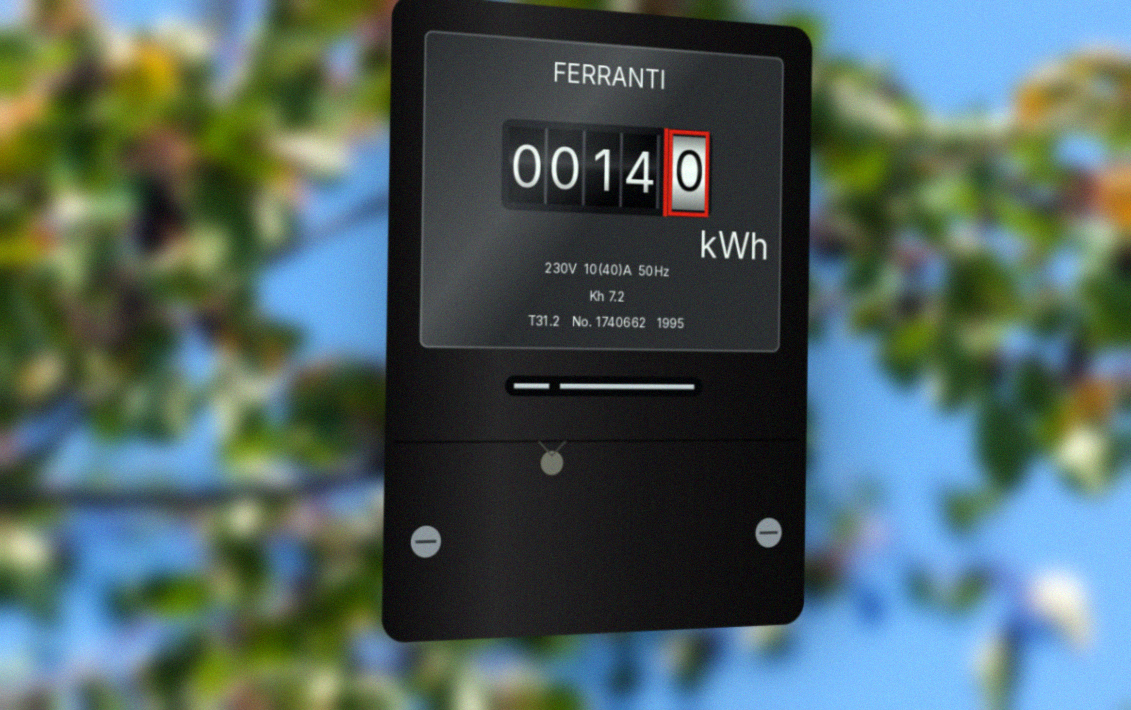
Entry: 14.0 kWh
